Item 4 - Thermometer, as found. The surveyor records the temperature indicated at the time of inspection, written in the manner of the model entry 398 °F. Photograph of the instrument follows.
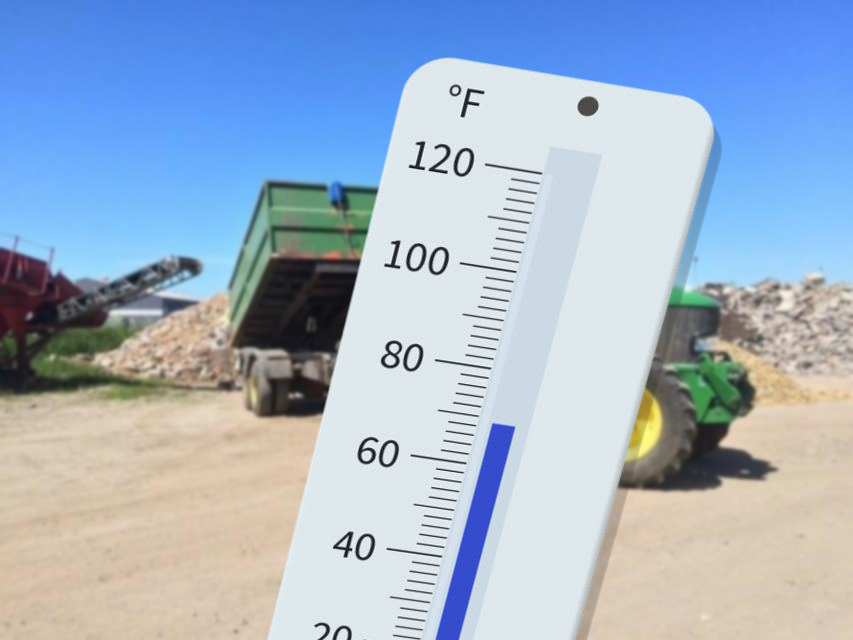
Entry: 69 °F
